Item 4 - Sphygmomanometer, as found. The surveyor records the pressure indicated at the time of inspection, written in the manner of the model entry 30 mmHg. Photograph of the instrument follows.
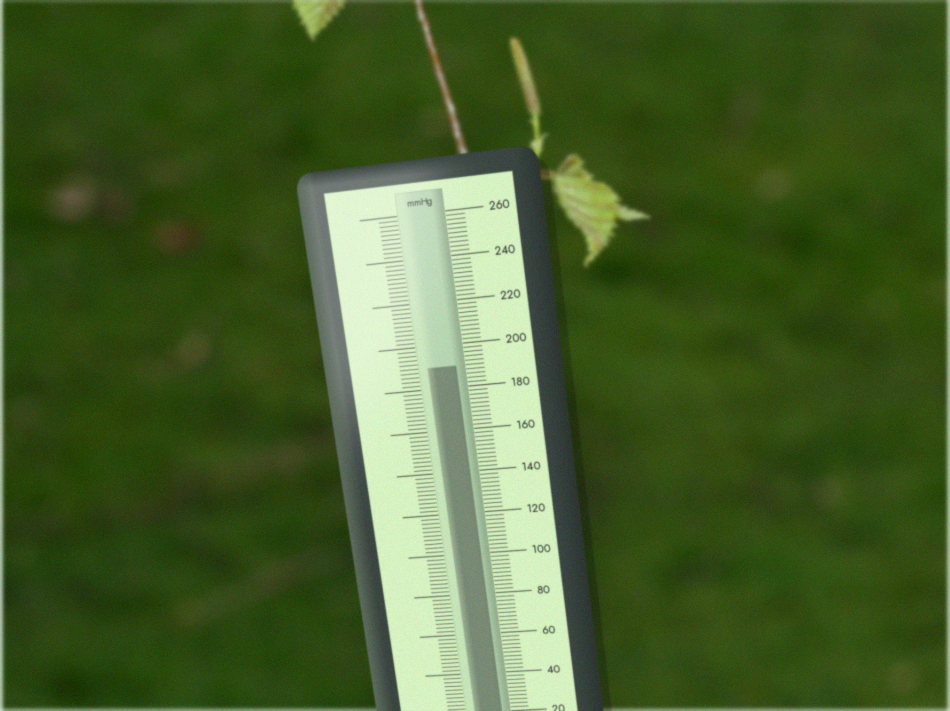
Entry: 190 mmHg
